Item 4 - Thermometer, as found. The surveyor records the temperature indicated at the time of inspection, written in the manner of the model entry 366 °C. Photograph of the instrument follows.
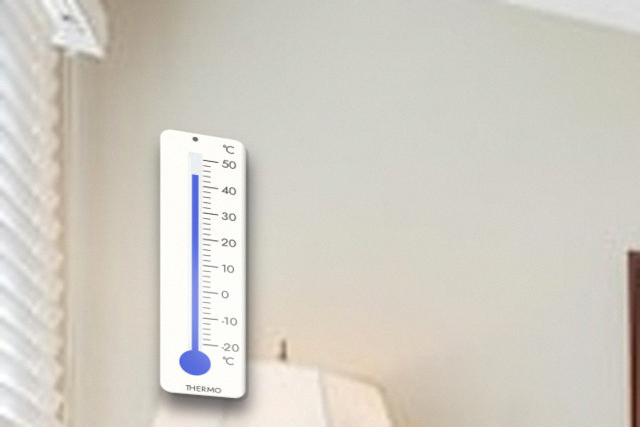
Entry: 44 °C
